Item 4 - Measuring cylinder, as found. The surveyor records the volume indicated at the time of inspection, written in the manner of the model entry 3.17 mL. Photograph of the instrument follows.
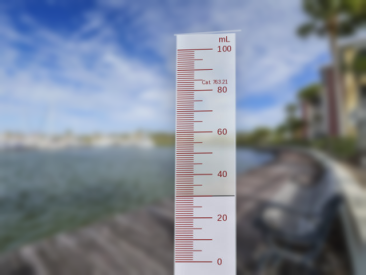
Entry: 30 mL
